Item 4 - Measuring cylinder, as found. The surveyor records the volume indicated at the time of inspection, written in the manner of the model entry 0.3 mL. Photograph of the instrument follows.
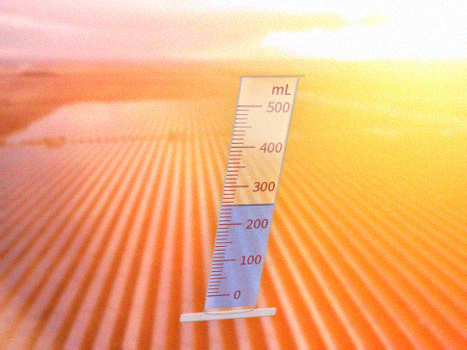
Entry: 250 mL
